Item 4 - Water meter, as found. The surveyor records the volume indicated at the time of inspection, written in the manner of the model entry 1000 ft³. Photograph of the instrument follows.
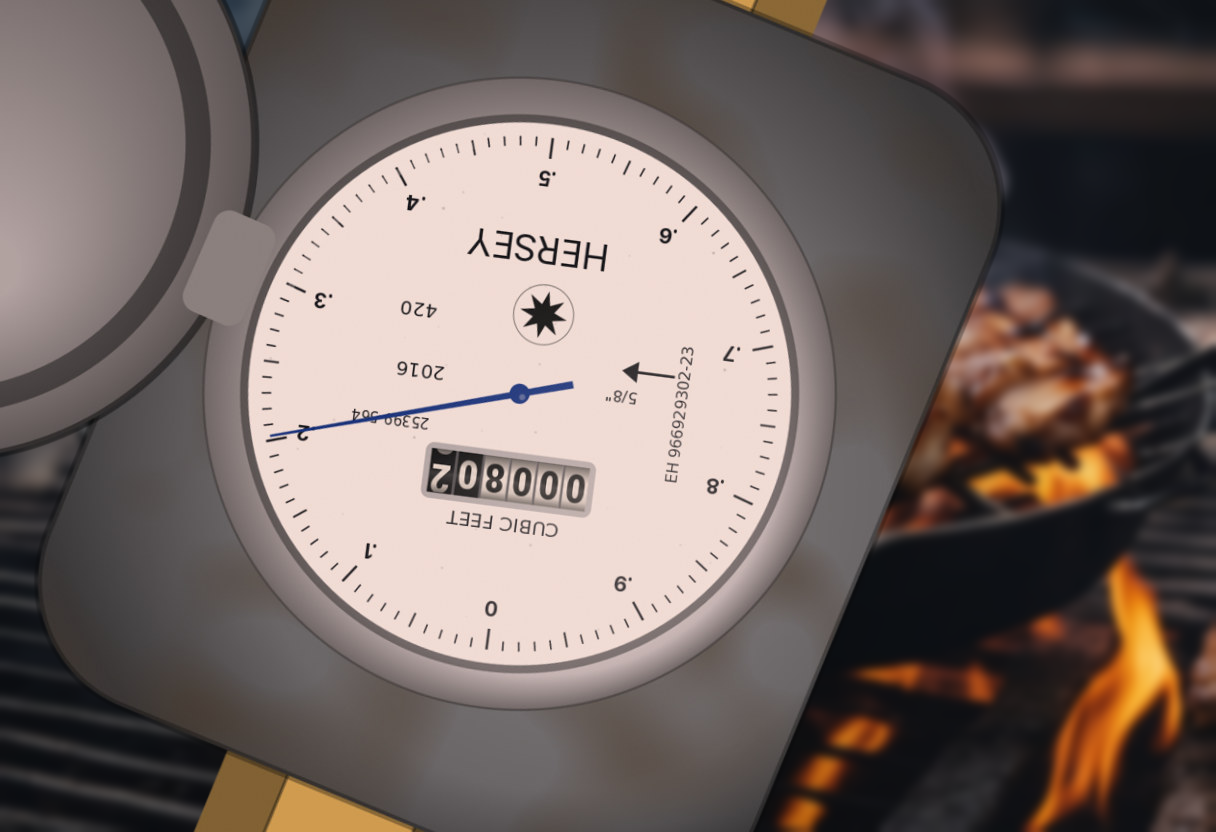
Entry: 802.20 ft³
